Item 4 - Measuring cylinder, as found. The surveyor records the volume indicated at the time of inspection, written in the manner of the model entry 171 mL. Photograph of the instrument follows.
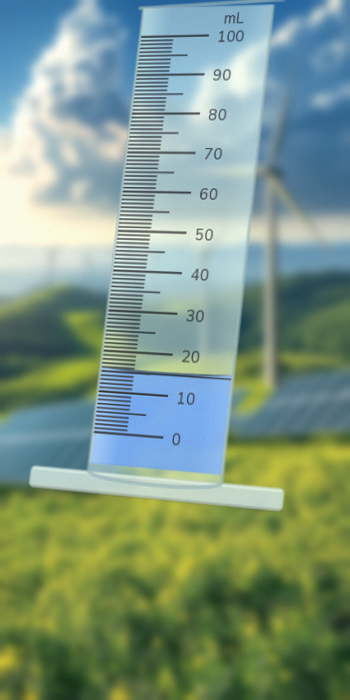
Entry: 15 mL
